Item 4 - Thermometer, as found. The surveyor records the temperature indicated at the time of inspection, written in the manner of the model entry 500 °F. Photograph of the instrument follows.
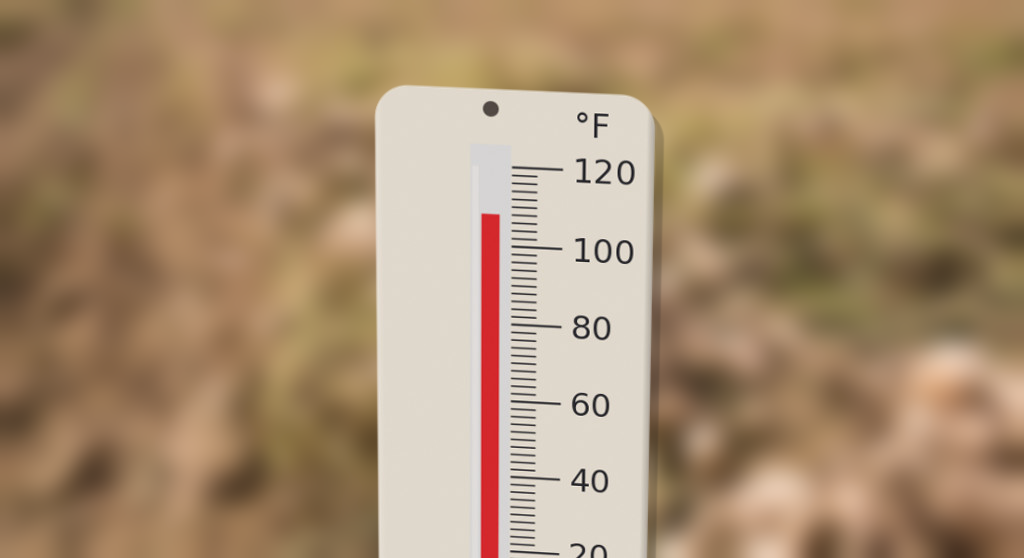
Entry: 108 °F
